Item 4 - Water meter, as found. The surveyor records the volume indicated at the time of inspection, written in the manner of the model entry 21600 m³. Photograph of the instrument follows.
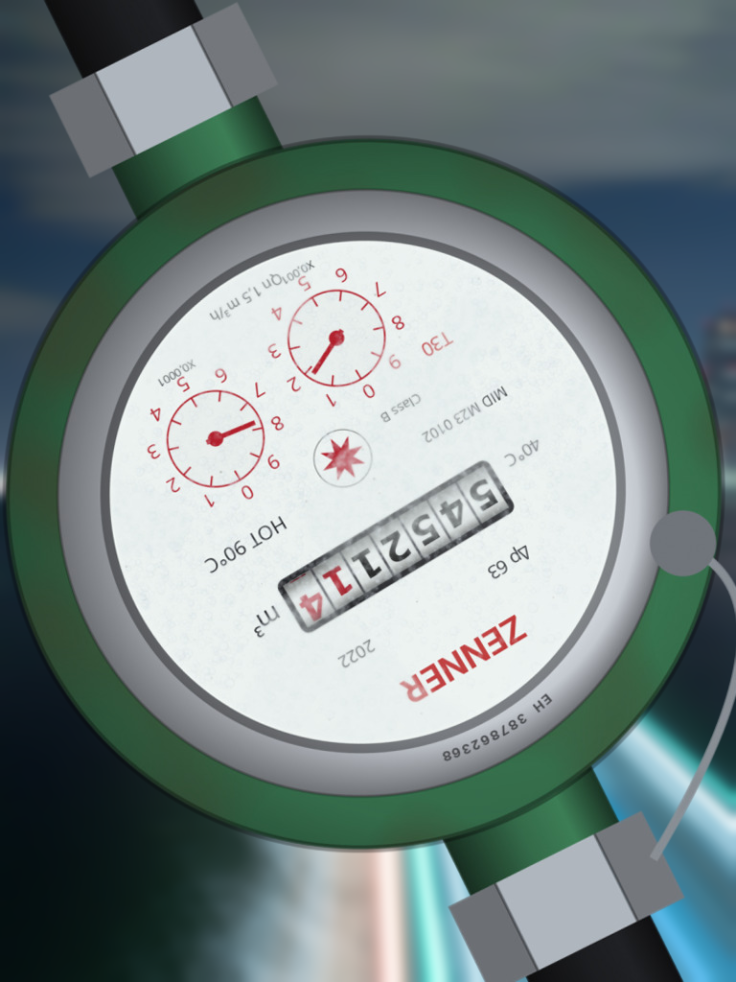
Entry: 54521.1417 m³
